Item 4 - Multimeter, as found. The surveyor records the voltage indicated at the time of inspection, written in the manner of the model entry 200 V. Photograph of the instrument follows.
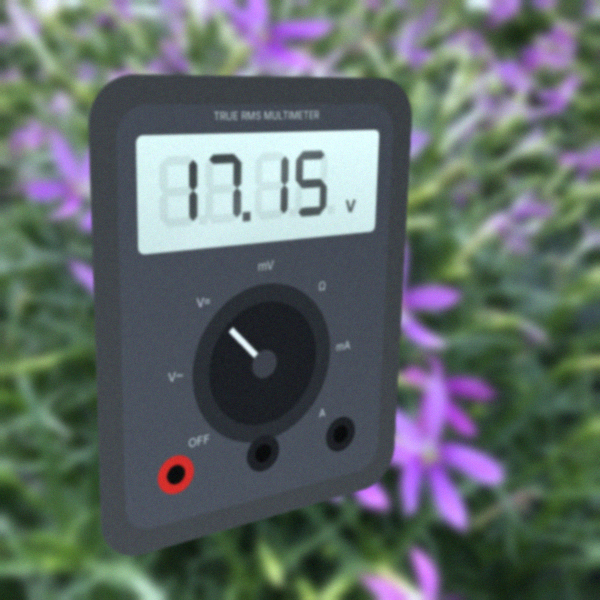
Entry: 17.15 V
